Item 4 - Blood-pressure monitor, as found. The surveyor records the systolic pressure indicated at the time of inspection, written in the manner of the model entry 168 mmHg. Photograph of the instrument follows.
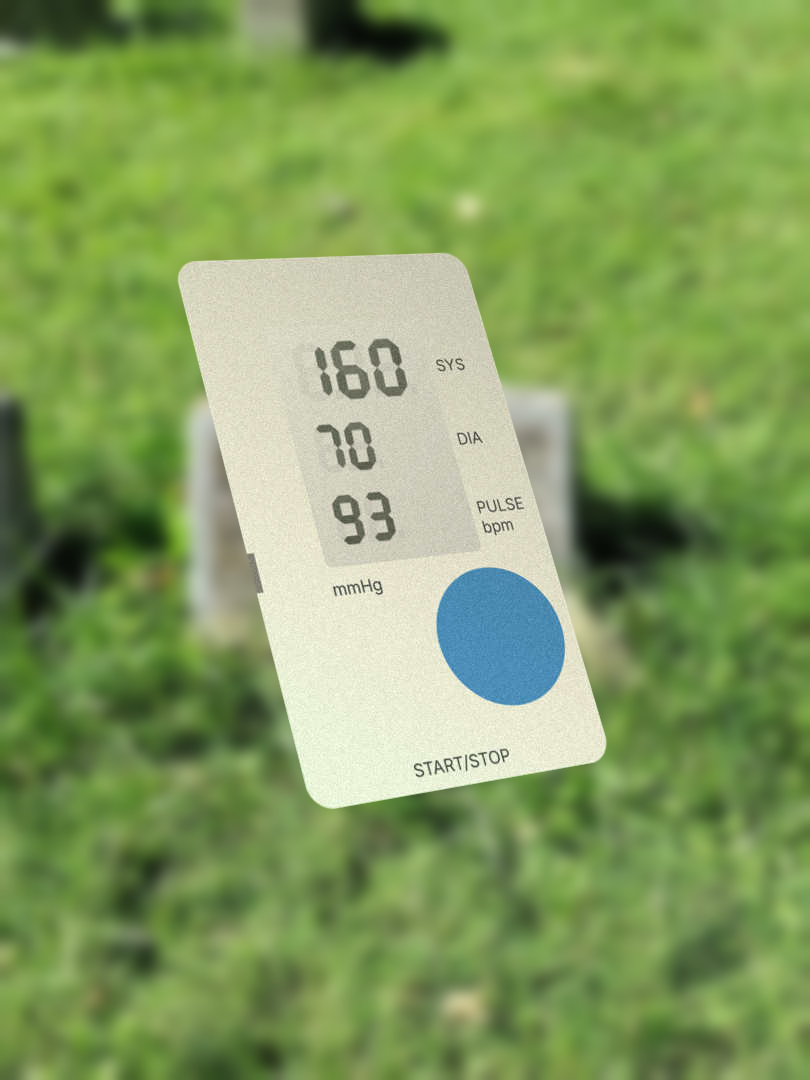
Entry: 160 mmHg
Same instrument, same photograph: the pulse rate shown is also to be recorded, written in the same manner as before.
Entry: 93 bpm
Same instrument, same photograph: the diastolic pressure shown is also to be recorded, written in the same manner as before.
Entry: 70 mmHg
